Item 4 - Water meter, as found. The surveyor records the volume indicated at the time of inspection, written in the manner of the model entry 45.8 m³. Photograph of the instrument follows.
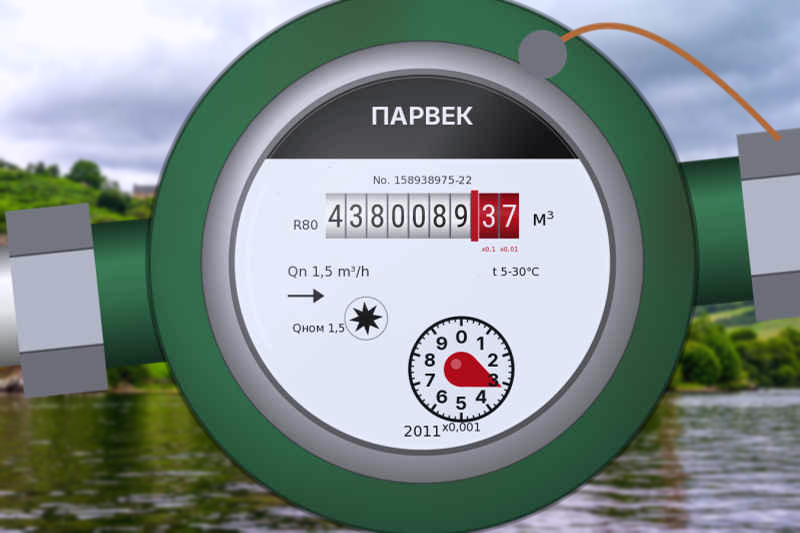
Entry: 4380089.373 m³
